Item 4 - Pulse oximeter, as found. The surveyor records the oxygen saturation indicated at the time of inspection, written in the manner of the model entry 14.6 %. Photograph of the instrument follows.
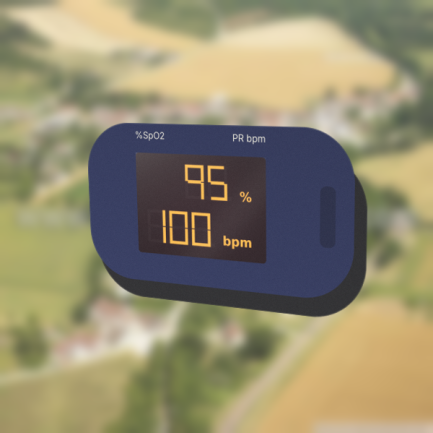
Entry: 95 %
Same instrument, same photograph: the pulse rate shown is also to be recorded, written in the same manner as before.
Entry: 100 bpm
